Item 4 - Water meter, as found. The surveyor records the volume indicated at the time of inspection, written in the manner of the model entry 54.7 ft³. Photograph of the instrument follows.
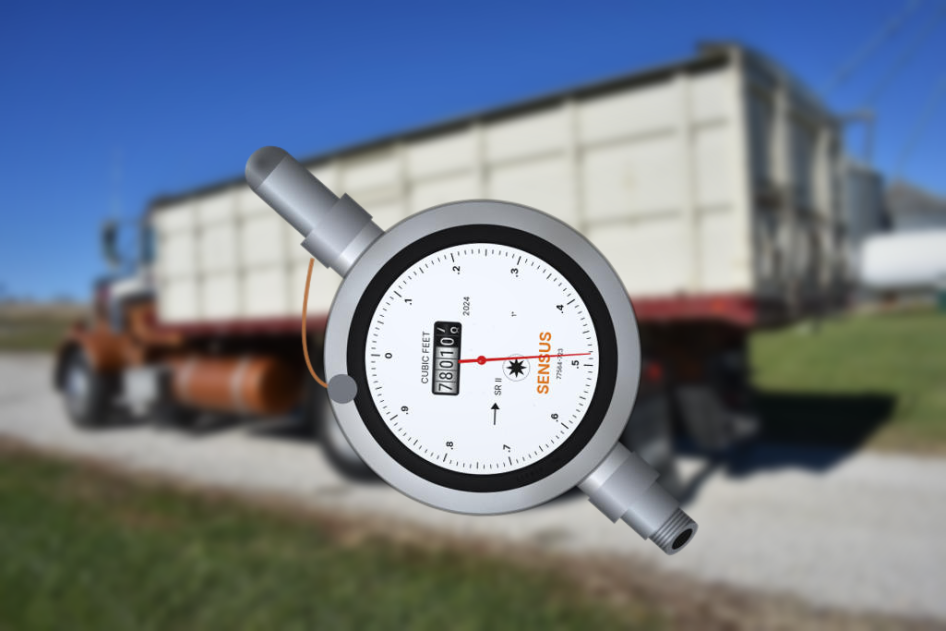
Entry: 780107.48 ft³
